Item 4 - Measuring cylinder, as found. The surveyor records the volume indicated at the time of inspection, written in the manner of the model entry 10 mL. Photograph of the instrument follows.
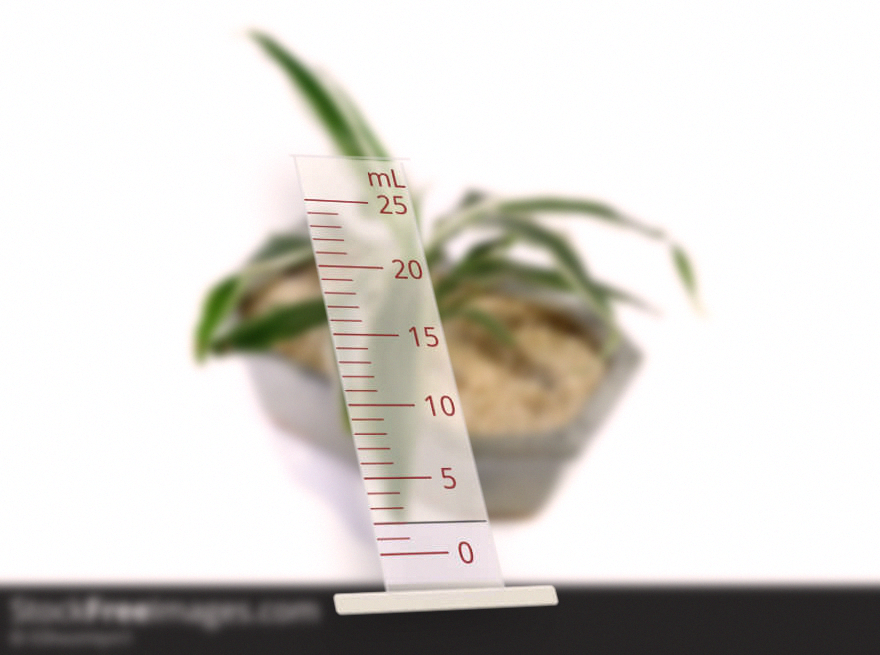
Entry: 2 mL
